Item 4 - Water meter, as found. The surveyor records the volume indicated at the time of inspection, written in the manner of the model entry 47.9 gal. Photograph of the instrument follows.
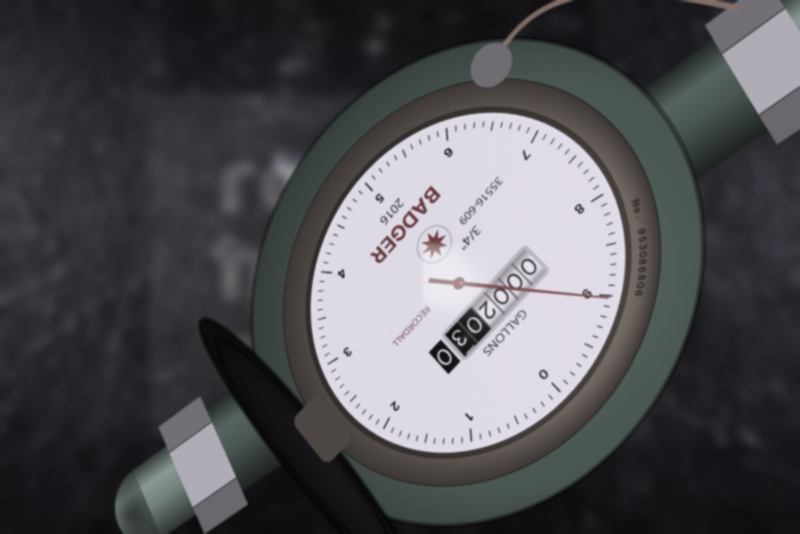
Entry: 2029.0 gal
